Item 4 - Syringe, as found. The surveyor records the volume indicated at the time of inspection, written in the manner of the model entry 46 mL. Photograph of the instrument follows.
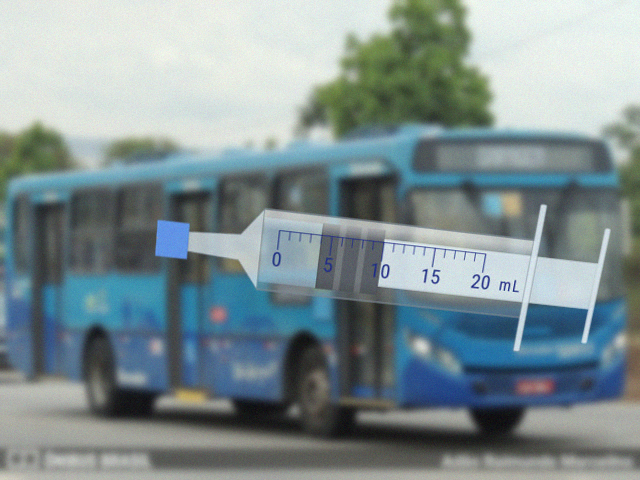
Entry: 4 mL
